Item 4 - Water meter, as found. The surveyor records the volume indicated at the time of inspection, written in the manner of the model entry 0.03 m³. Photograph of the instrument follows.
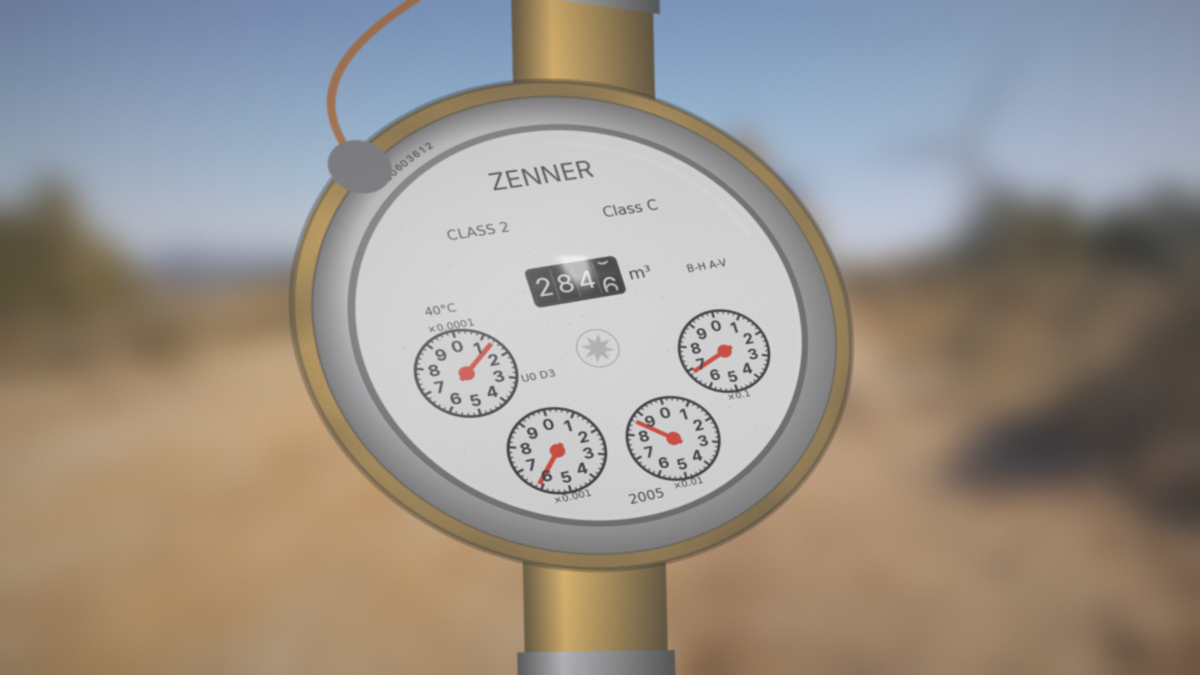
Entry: 2845.6861 m³
